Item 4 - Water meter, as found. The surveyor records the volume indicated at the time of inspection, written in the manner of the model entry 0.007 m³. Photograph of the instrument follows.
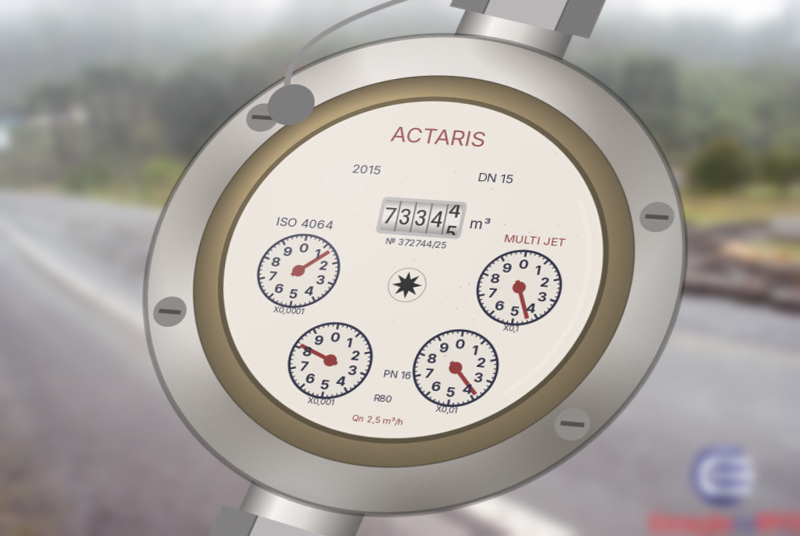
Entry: 73344.4381 m³
